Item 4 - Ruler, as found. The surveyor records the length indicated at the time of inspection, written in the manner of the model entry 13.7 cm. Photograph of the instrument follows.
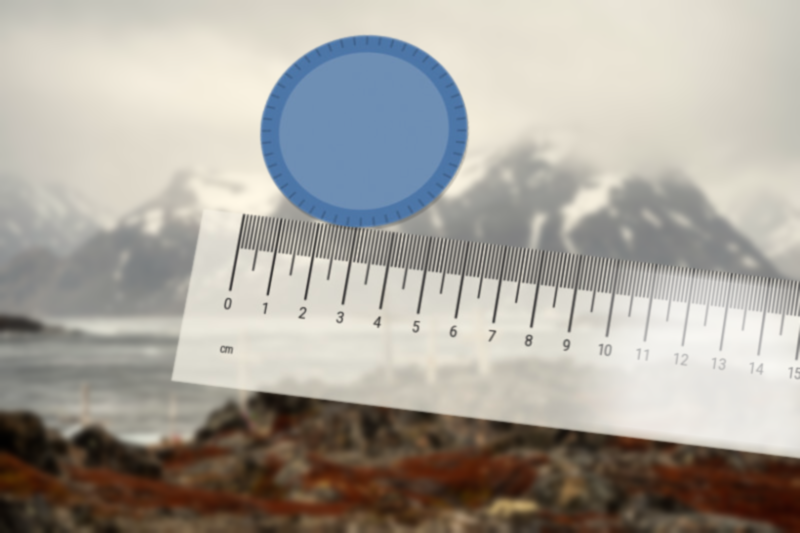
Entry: 5.5 cm
